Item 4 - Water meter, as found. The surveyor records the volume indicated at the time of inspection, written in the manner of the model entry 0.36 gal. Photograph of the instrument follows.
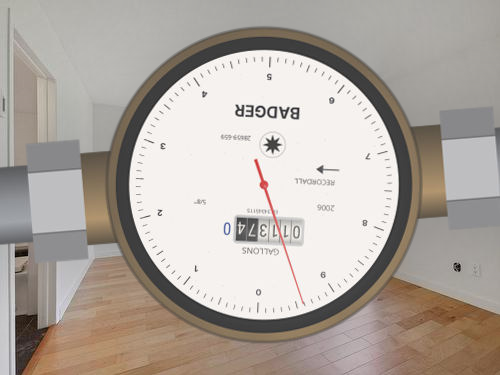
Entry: 113739.4 gal
